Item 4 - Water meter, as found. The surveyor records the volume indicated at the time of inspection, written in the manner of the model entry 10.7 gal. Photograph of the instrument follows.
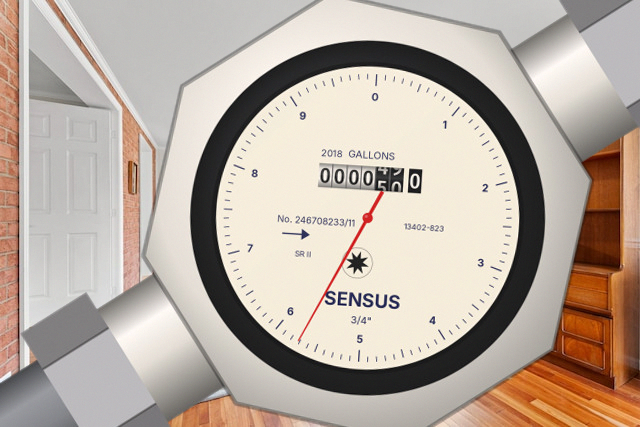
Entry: 495.7 gal
